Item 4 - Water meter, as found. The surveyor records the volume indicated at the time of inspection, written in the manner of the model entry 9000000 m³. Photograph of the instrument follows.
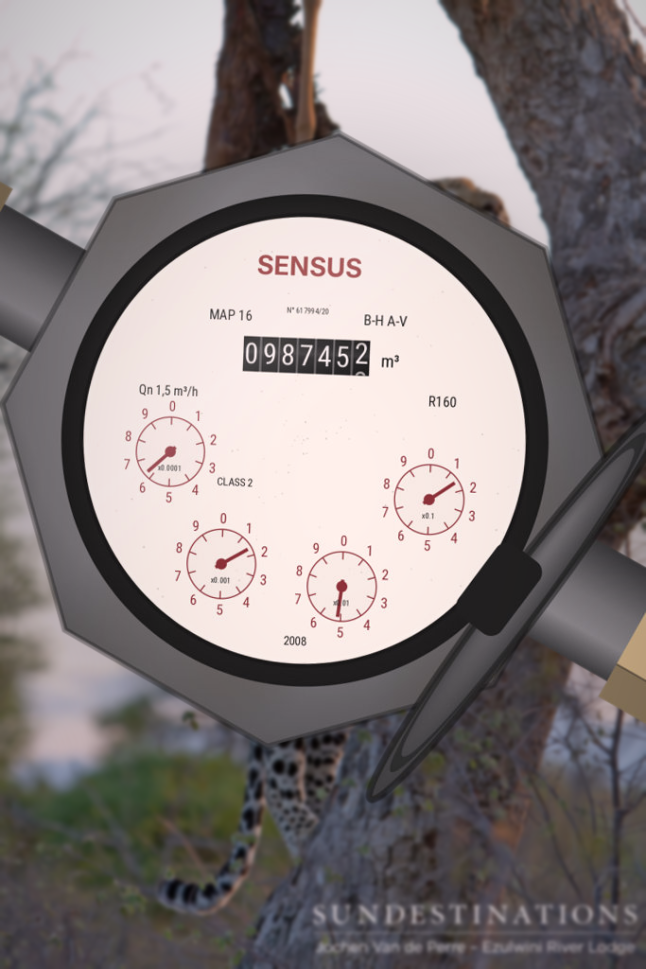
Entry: 987452.1516 m³
